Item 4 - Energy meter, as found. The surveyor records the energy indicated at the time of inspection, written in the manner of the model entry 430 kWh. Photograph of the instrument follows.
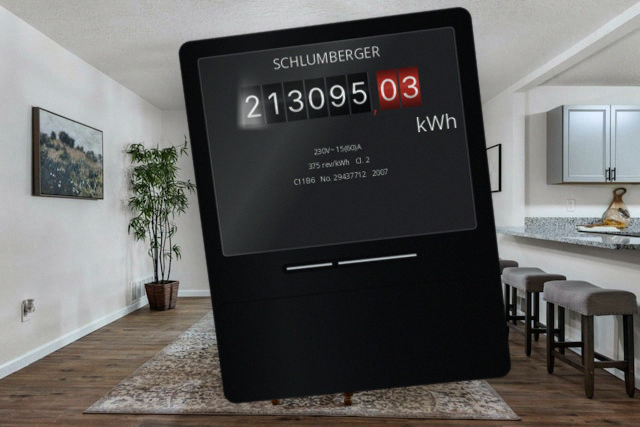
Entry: 213095.03 kWh
